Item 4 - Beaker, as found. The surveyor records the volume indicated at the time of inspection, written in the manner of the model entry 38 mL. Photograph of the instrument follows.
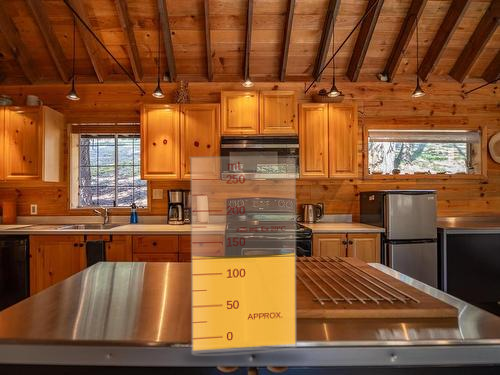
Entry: 125 mL
